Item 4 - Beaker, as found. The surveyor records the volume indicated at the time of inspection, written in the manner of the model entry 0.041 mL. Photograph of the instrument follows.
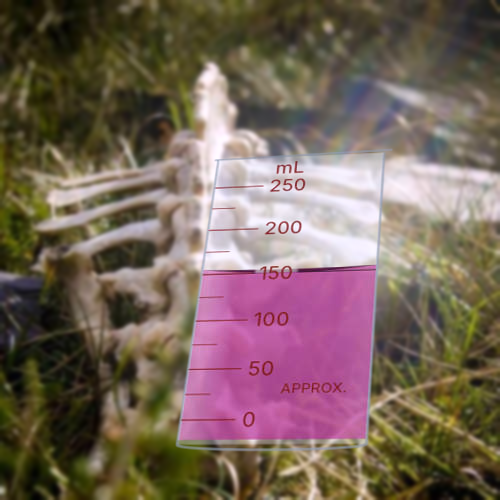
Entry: 150 mL
